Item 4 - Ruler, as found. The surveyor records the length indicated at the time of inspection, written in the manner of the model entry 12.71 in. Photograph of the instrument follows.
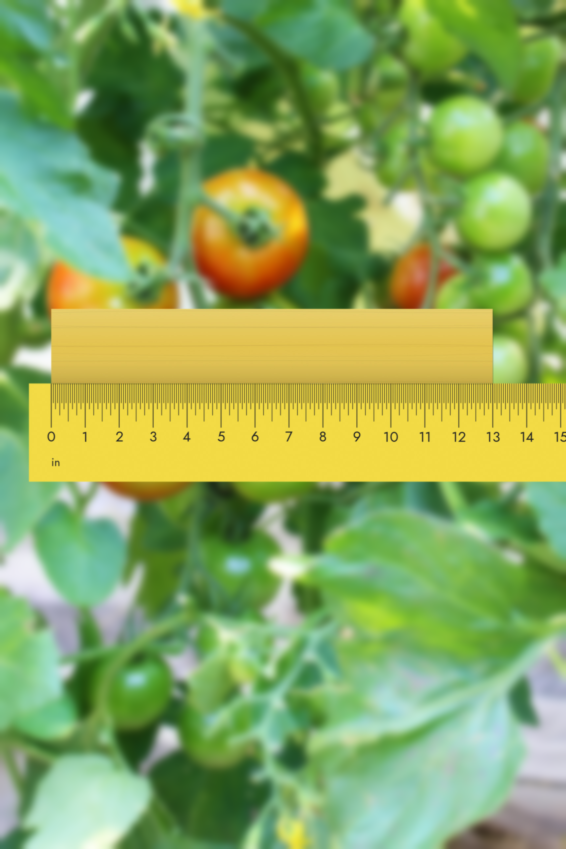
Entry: 13 in
